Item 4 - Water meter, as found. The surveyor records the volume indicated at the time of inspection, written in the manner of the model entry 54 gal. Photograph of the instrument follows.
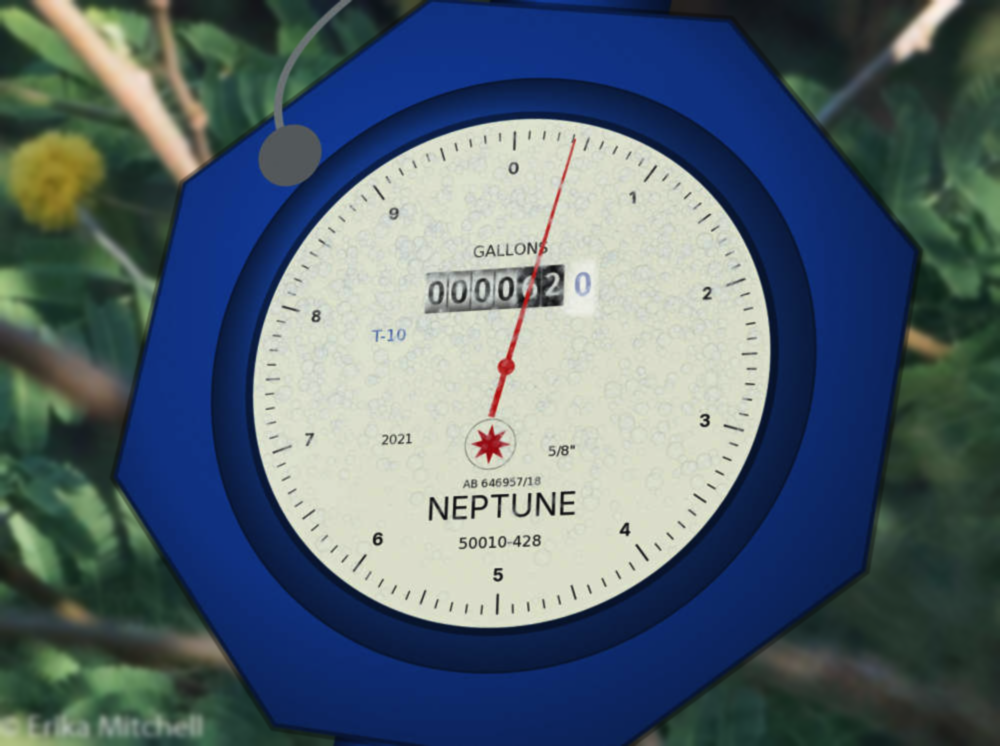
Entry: 620.4 gal
